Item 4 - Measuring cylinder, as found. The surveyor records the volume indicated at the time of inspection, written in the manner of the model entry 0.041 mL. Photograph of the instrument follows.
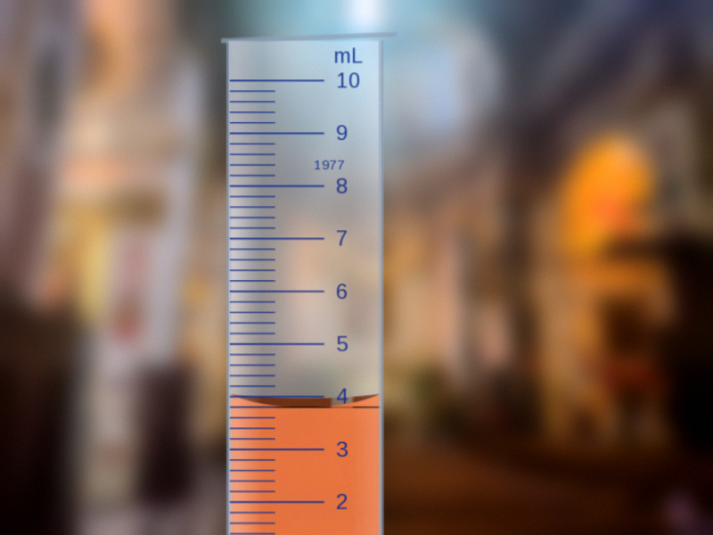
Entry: 3.8 mL
